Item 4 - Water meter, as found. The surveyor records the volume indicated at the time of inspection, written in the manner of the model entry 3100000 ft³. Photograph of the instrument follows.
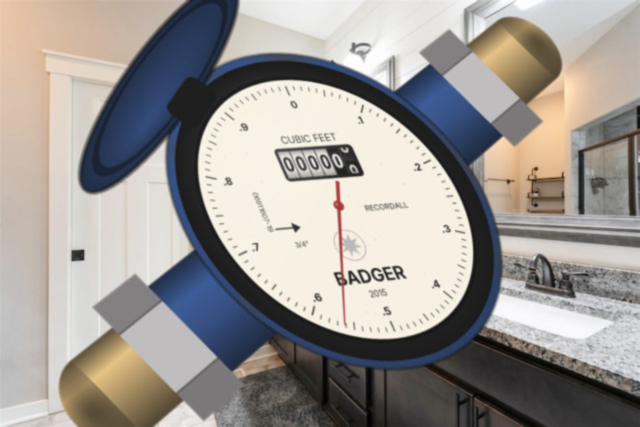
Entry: 8.56 ft³
